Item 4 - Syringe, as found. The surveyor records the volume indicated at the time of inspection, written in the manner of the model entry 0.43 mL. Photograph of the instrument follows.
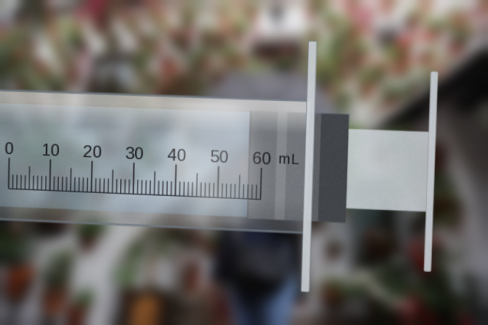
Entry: 57 mL
